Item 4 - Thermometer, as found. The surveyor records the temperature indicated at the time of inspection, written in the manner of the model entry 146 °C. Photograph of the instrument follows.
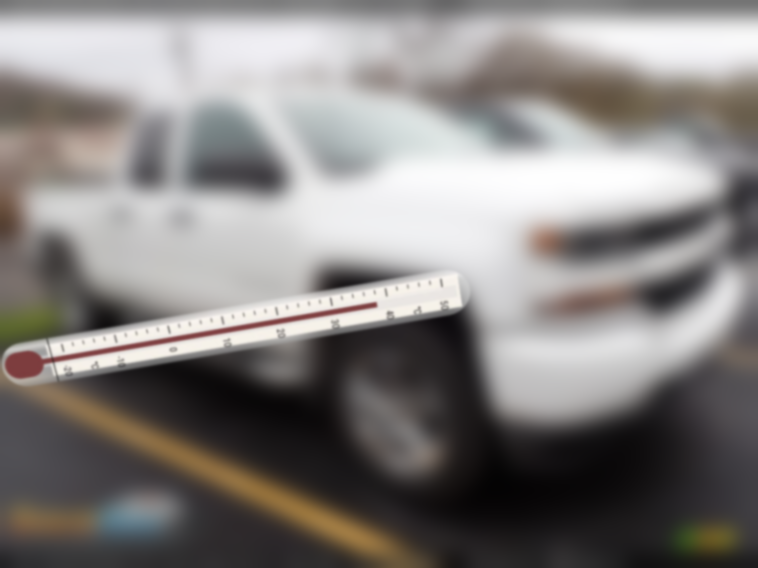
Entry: 38 °C
